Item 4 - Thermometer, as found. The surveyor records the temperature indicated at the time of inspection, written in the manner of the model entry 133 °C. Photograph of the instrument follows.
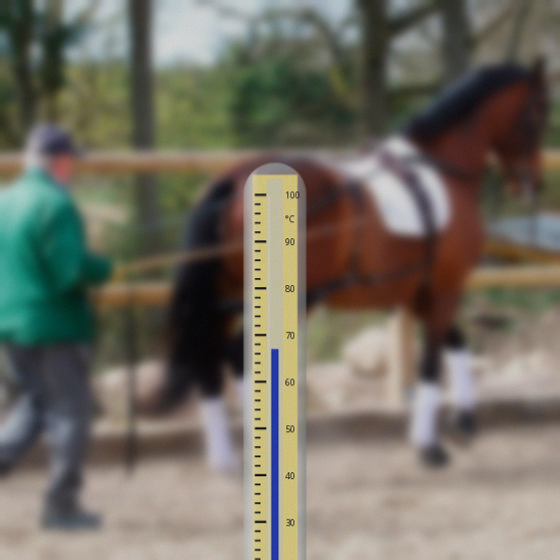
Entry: 67 °C
